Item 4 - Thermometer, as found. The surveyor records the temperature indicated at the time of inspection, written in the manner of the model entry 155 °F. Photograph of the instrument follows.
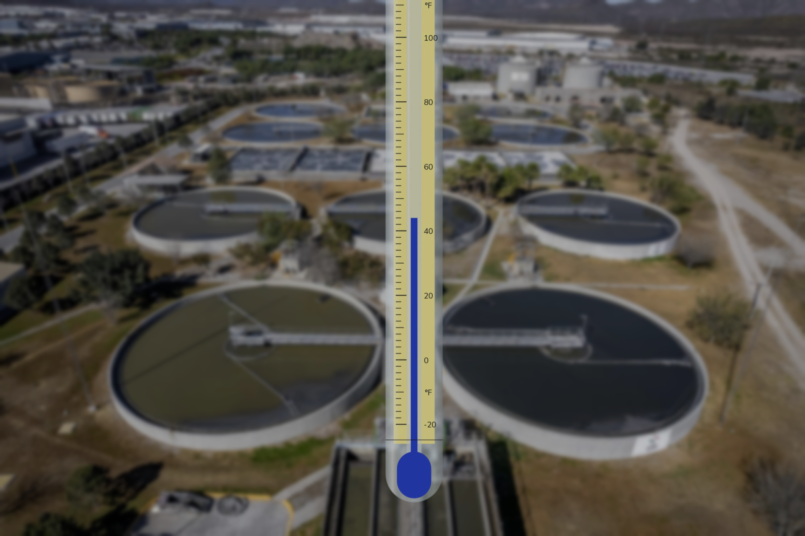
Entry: 44 °F
